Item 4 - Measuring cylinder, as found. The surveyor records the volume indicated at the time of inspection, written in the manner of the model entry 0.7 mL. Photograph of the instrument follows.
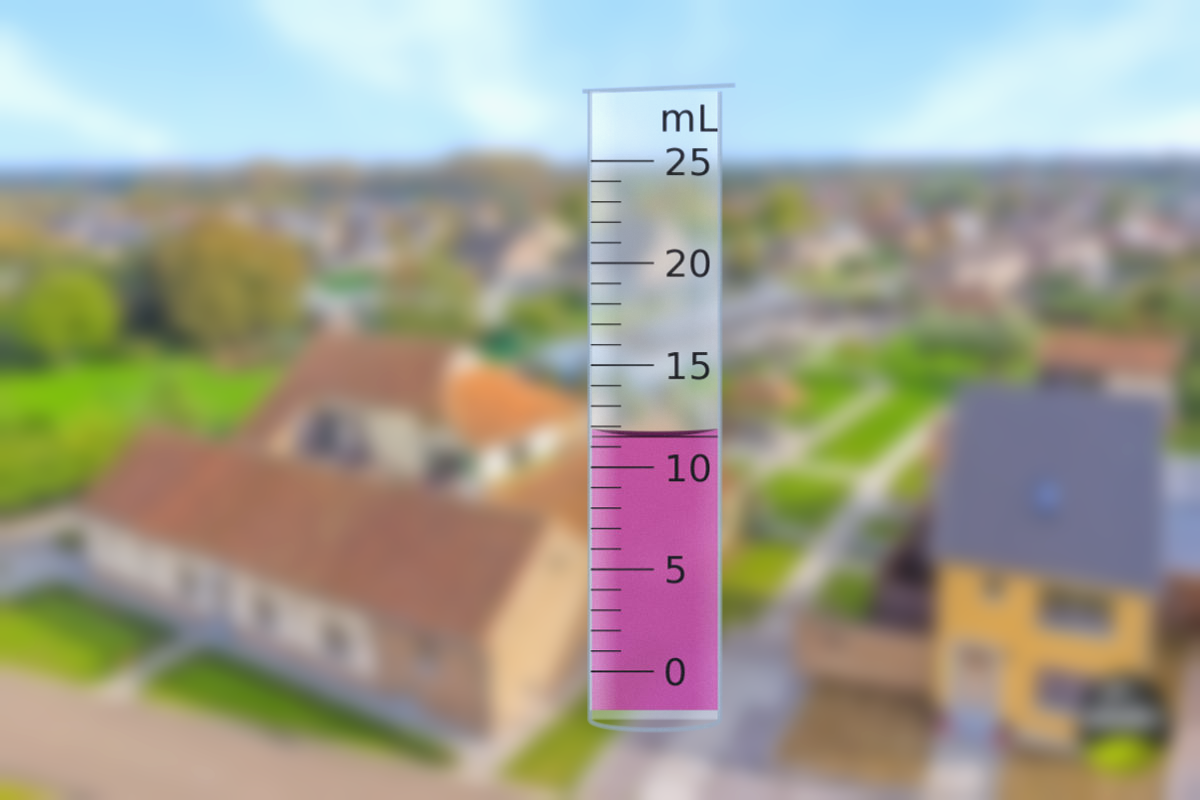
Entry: 11.5 mL
